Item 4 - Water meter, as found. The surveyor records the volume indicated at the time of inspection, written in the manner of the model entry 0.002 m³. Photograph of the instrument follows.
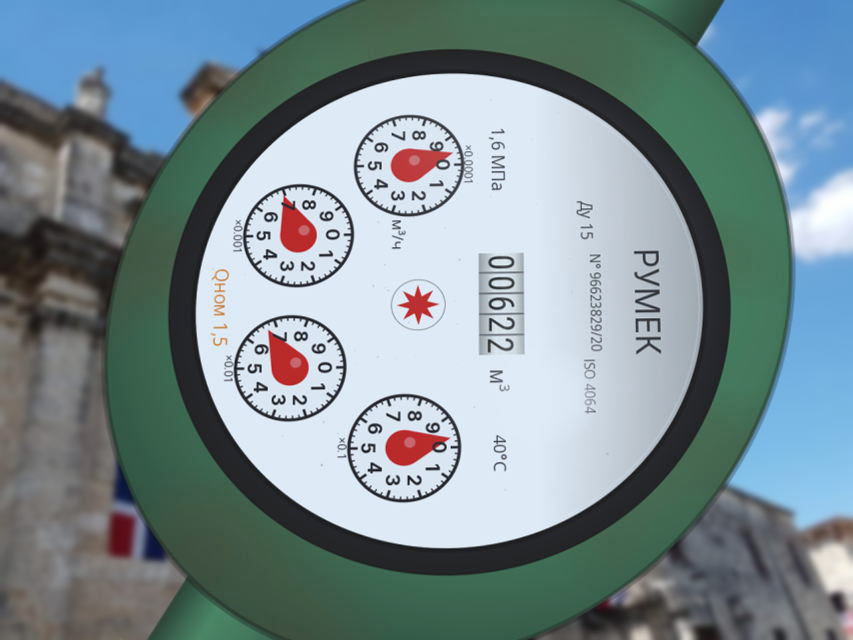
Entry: 621.9669 m³
